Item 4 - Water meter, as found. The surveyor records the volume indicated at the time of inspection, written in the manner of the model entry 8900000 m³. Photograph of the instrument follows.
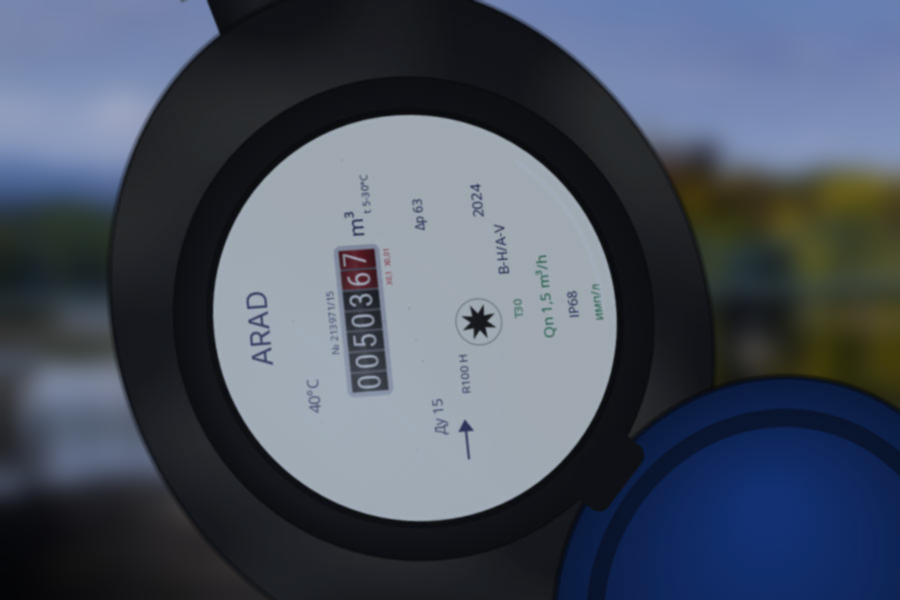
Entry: 503.67 m³
